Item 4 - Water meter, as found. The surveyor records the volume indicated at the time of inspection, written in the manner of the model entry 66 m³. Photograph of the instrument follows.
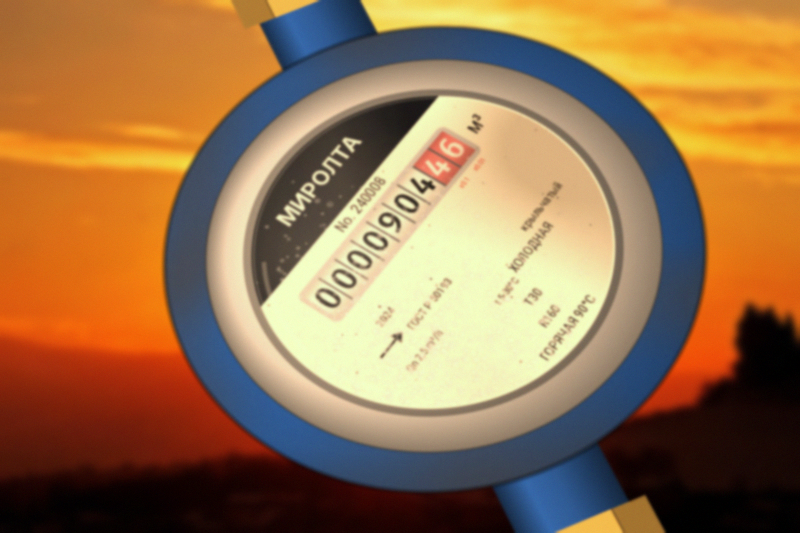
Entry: 904.46 m³
